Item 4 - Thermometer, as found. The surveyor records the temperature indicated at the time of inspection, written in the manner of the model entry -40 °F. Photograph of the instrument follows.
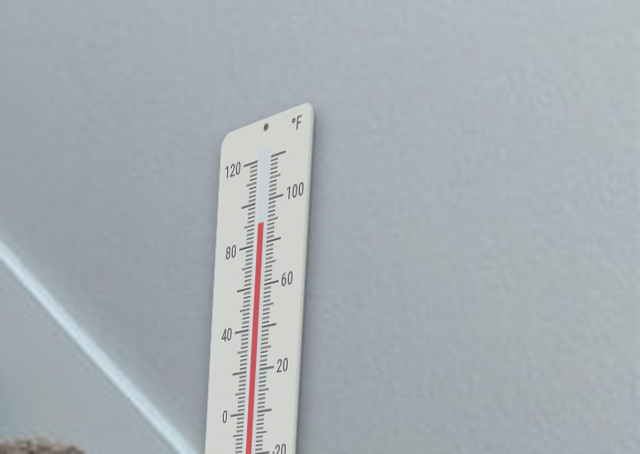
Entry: 90 °F
